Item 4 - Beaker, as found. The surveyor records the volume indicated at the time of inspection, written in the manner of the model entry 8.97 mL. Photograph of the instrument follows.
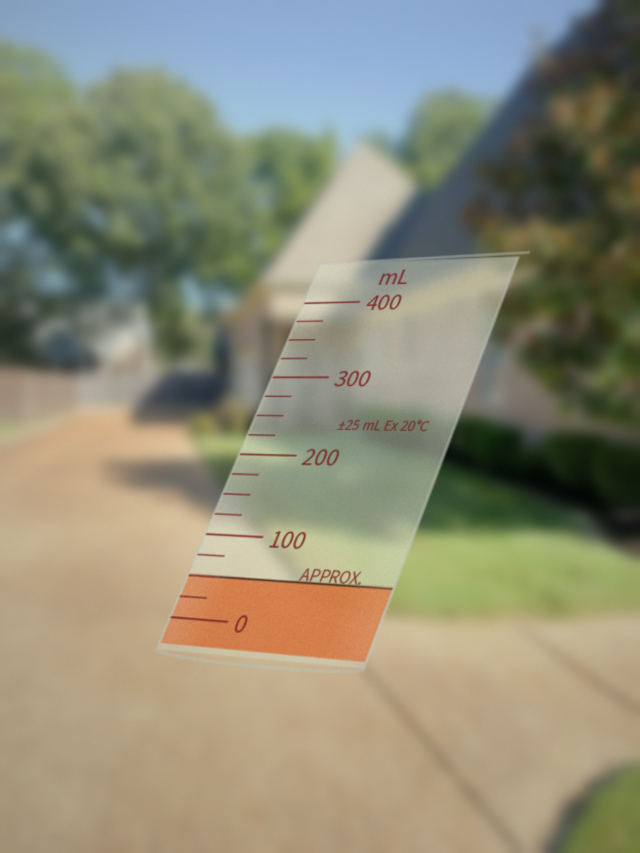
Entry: 50 mL
